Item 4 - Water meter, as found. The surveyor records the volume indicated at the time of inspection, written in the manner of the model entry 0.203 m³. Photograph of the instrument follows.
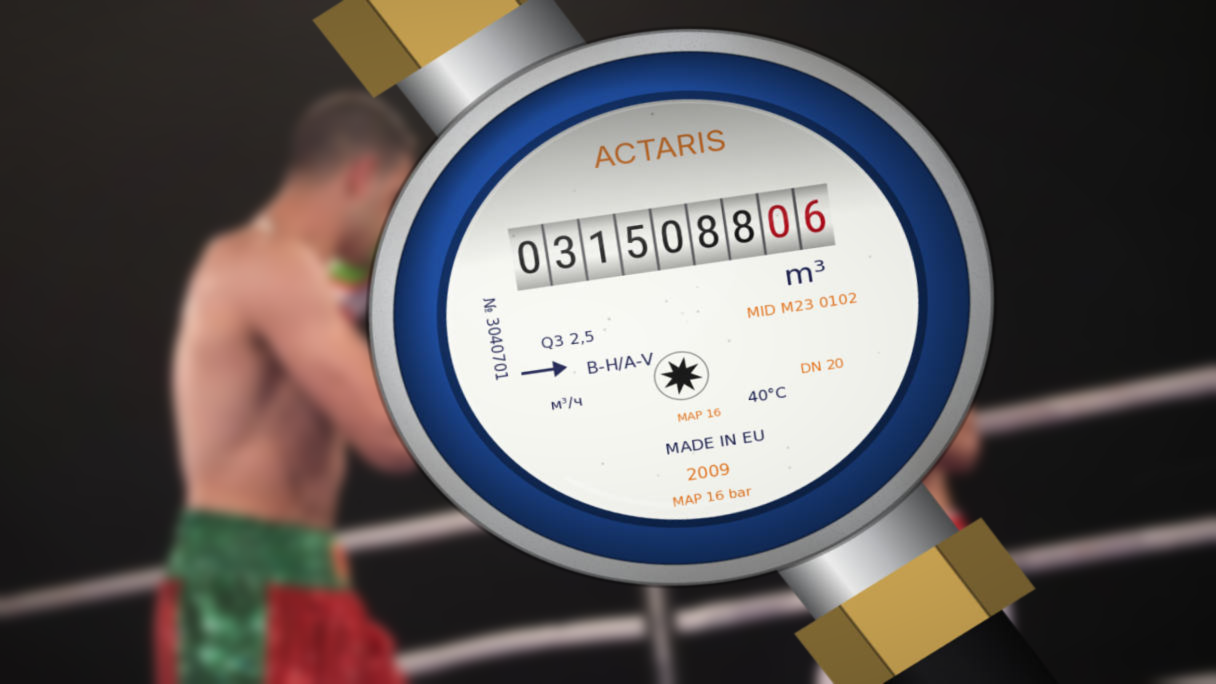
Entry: 315088.06 m³
